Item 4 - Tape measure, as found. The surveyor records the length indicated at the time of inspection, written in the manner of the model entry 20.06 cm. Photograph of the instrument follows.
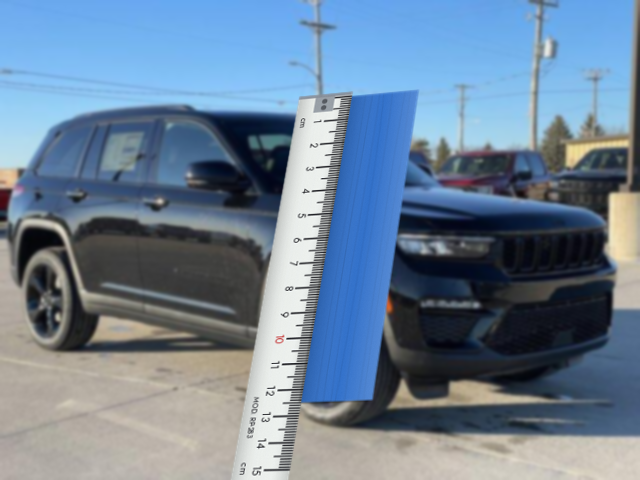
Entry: 12.5 cm
